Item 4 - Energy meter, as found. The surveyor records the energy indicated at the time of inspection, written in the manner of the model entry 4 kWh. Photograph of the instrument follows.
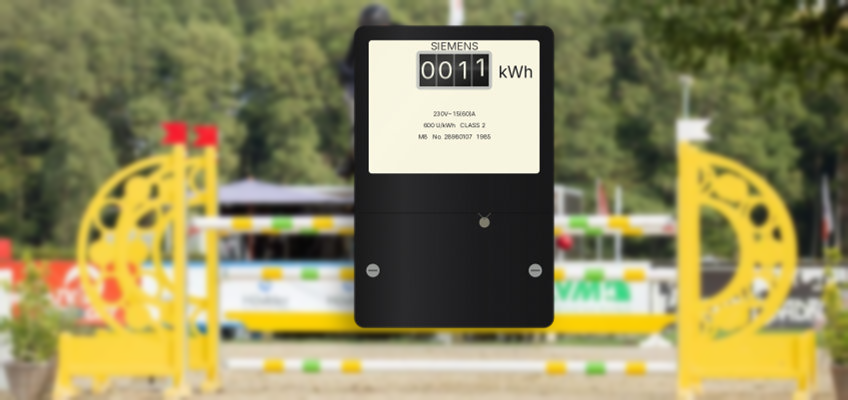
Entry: 11 kWh
